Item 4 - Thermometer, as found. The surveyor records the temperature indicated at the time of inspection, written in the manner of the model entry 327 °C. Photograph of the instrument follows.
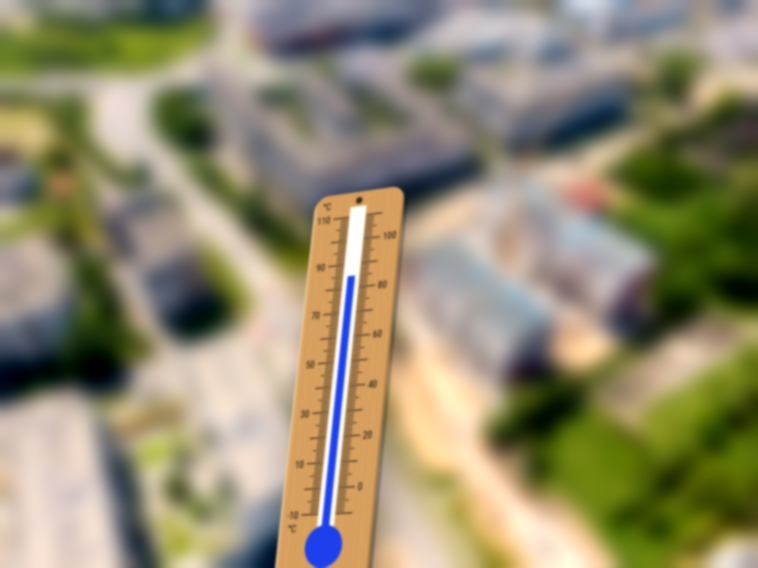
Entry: 85 °C
